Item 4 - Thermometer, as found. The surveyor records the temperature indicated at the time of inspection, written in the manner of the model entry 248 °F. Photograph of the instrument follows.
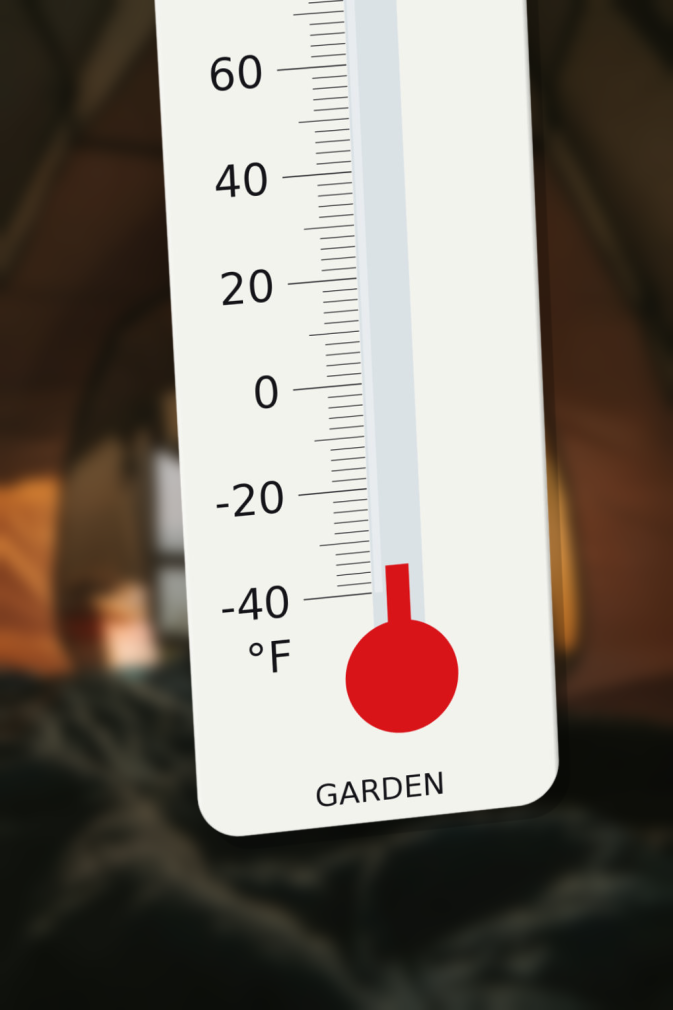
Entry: -35 °F
